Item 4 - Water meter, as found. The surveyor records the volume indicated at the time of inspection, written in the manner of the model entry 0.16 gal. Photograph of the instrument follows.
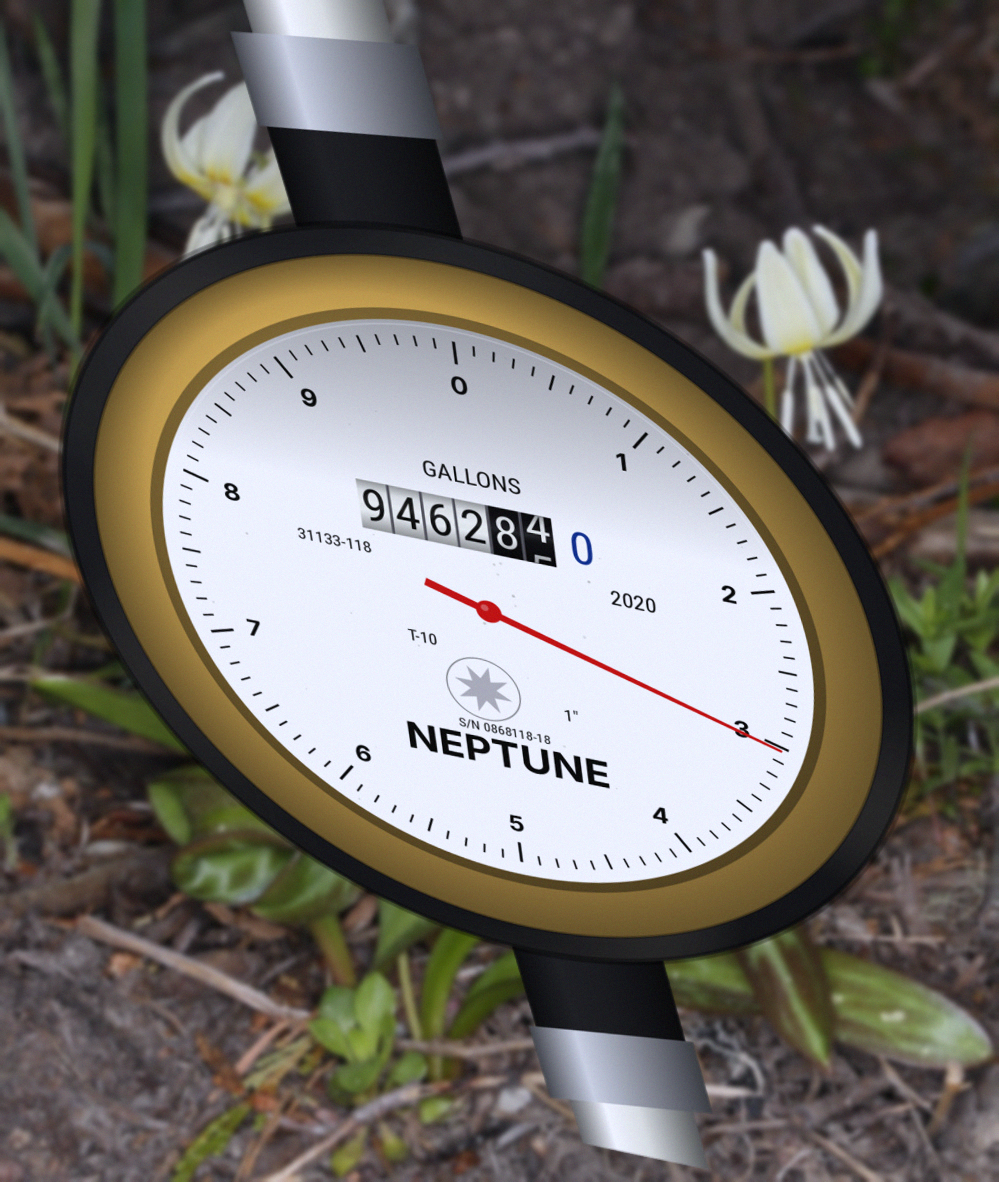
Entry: 9462843.0 gal
